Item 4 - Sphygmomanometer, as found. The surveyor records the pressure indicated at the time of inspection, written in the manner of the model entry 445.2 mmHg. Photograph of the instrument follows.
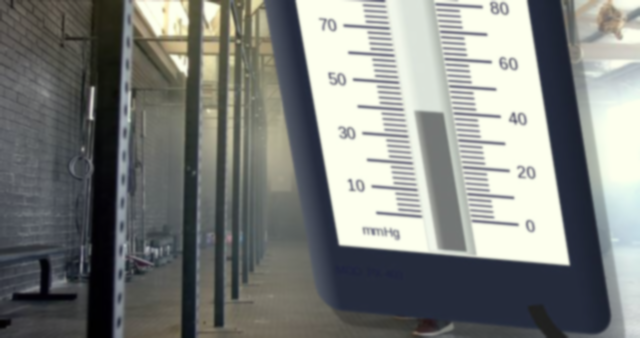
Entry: 40 mmHg
